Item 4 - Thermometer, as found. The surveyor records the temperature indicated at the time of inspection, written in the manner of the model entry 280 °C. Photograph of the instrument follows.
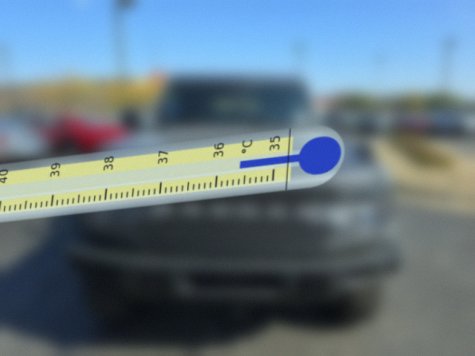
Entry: 35.6 °C
